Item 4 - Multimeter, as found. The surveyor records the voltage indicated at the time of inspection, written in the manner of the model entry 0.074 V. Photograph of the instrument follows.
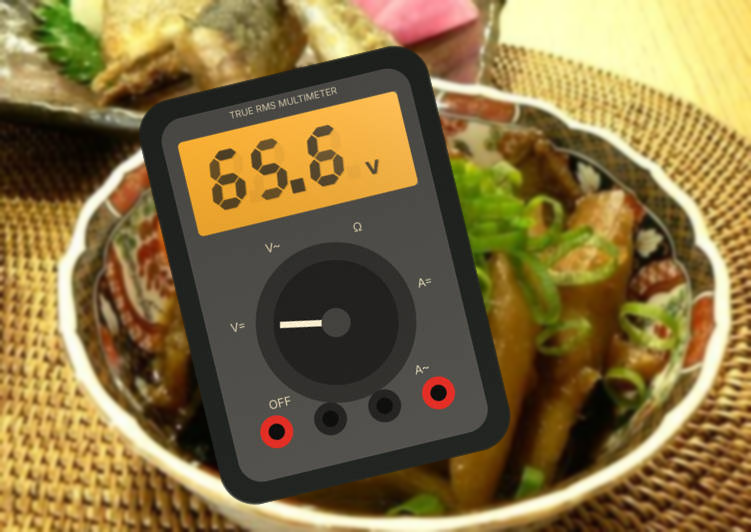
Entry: 65.6 V
